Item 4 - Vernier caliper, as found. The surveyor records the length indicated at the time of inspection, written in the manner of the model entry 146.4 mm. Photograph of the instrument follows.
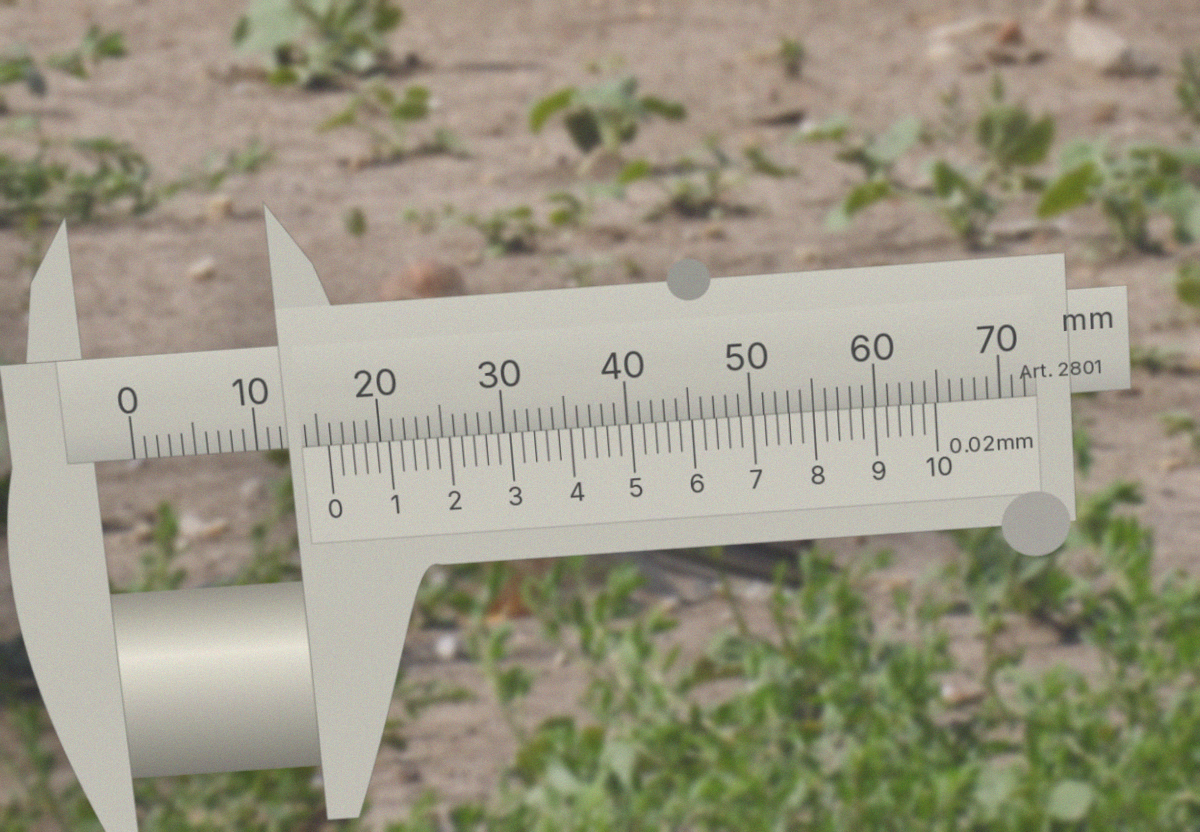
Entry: 15.8 mm
